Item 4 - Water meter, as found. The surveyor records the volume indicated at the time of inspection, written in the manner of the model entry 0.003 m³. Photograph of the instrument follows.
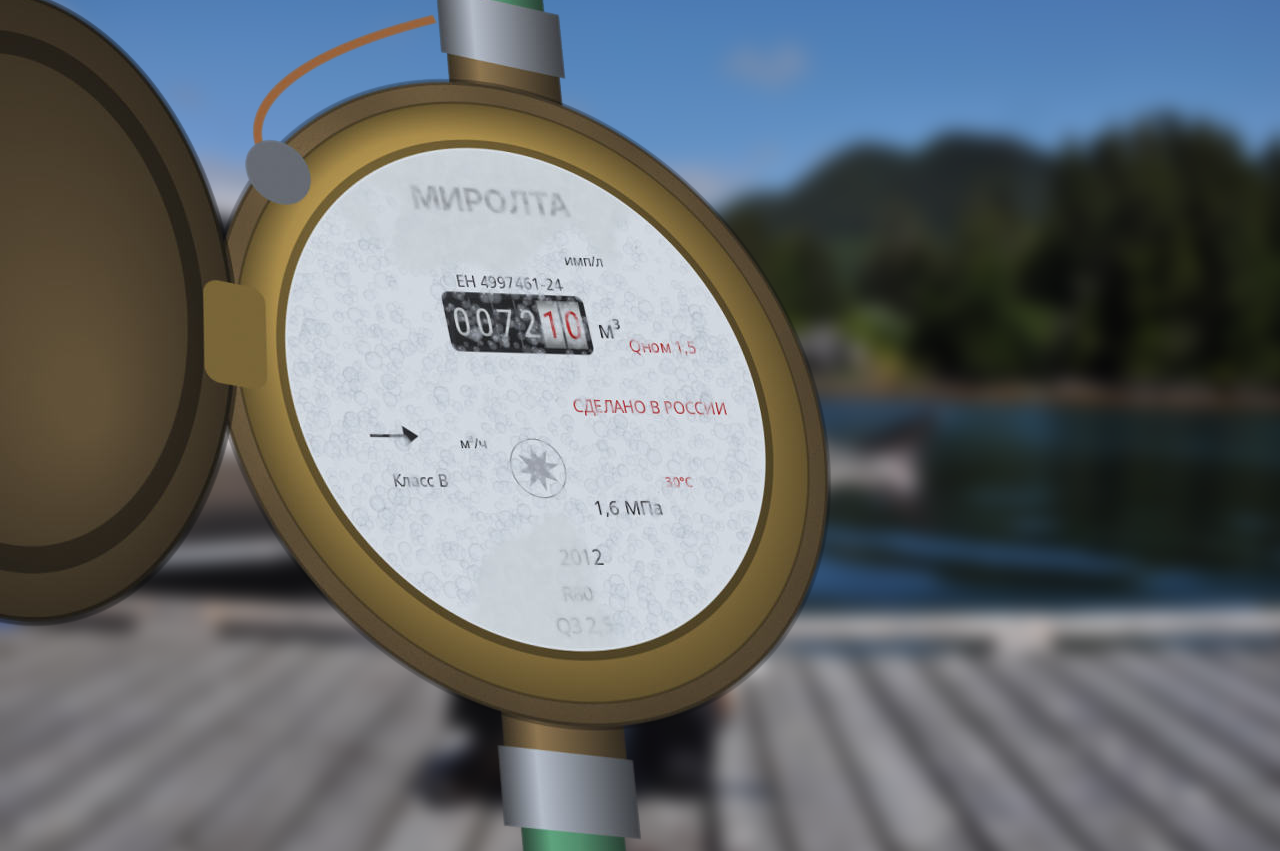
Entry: 72.10 m³
